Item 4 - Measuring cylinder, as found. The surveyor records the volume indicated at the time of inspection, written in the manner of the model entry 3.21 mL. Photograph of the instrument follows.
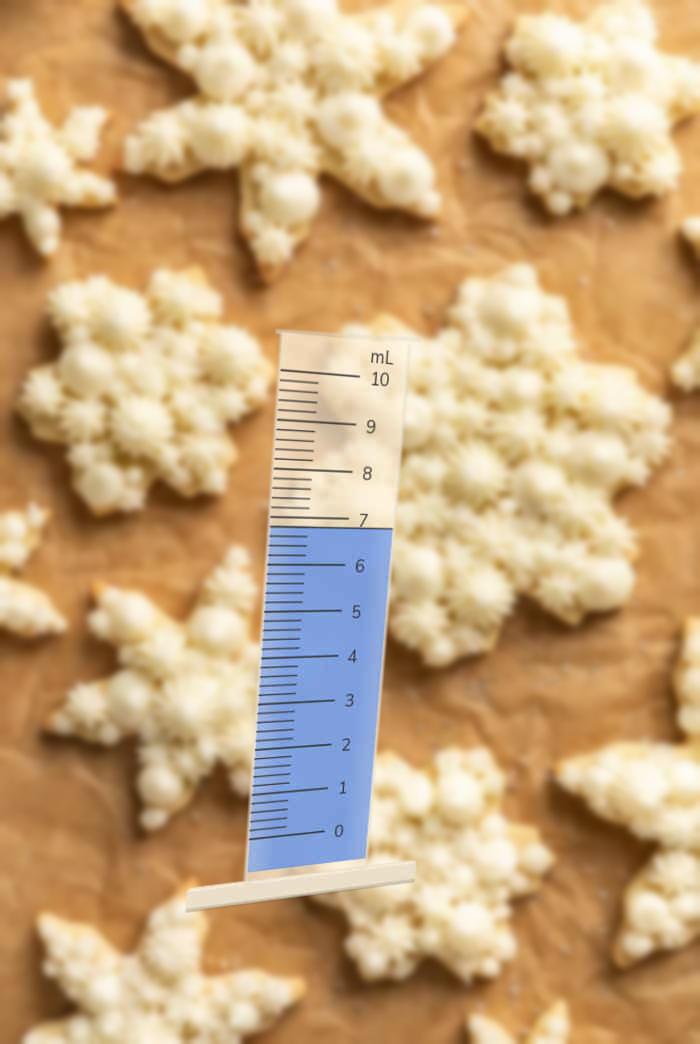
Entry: 6.8 mL
